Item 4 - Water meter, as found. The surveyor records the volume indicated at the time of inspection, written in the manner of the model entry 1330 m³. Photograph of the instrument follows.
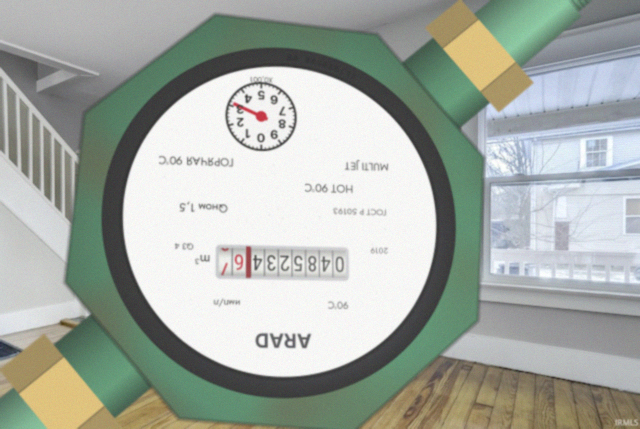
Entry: 485234.673 m³
